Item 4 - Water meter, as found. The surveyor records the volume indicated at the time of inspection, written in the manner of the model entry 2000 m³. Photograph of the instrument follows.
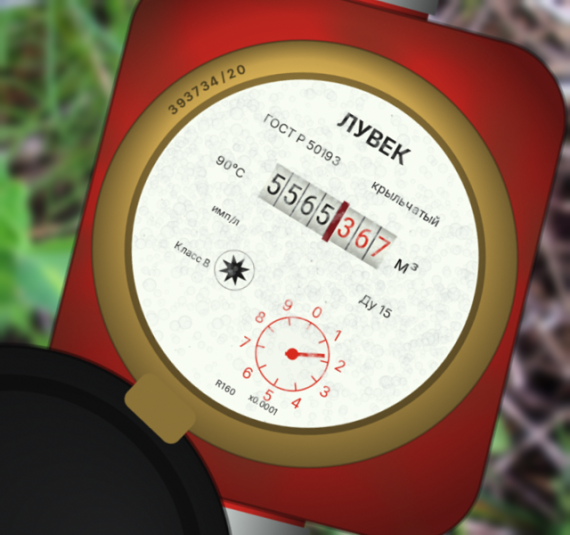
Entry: 5565.3671 m³
